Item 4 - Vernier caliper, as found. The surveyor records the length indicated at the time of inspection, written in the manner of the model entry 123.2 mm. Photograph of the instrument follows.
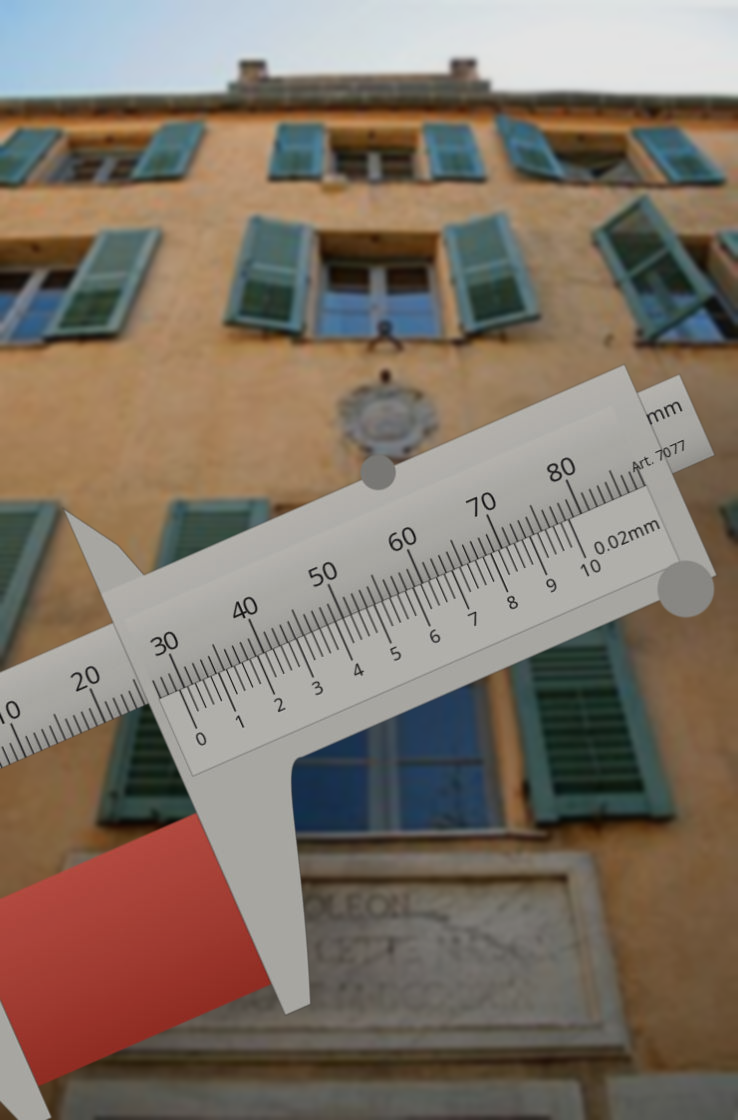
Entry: 29.4 mm
